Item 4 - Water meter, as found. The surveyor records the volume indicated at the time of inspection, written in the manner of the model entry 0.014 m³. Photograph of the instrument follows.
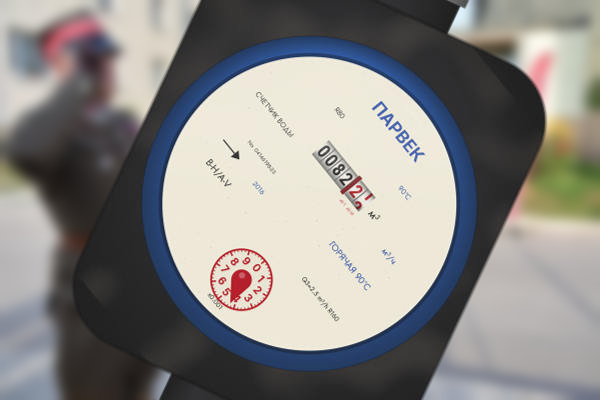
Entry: 82.214 m³
